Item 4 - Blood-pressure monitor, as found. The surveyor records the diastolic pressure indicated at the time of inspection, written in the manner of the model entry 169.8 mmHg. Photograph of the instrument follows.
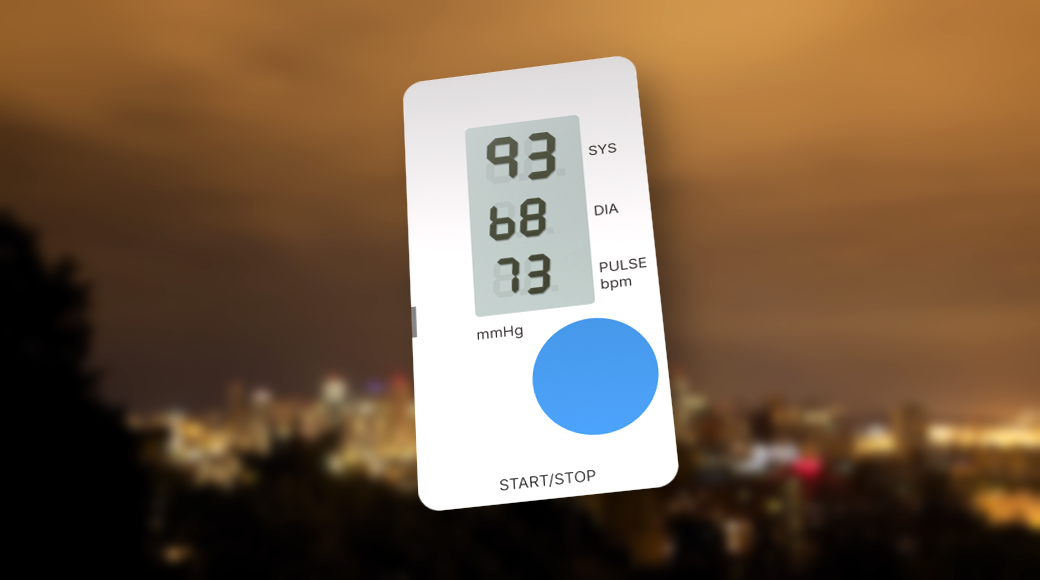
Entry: 68 mmHg
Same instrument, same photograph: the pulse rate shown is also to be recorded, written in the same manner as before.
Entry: 73 bpm
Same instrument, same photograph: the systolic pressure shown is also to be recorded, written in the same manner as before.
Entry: 93 mmHg
